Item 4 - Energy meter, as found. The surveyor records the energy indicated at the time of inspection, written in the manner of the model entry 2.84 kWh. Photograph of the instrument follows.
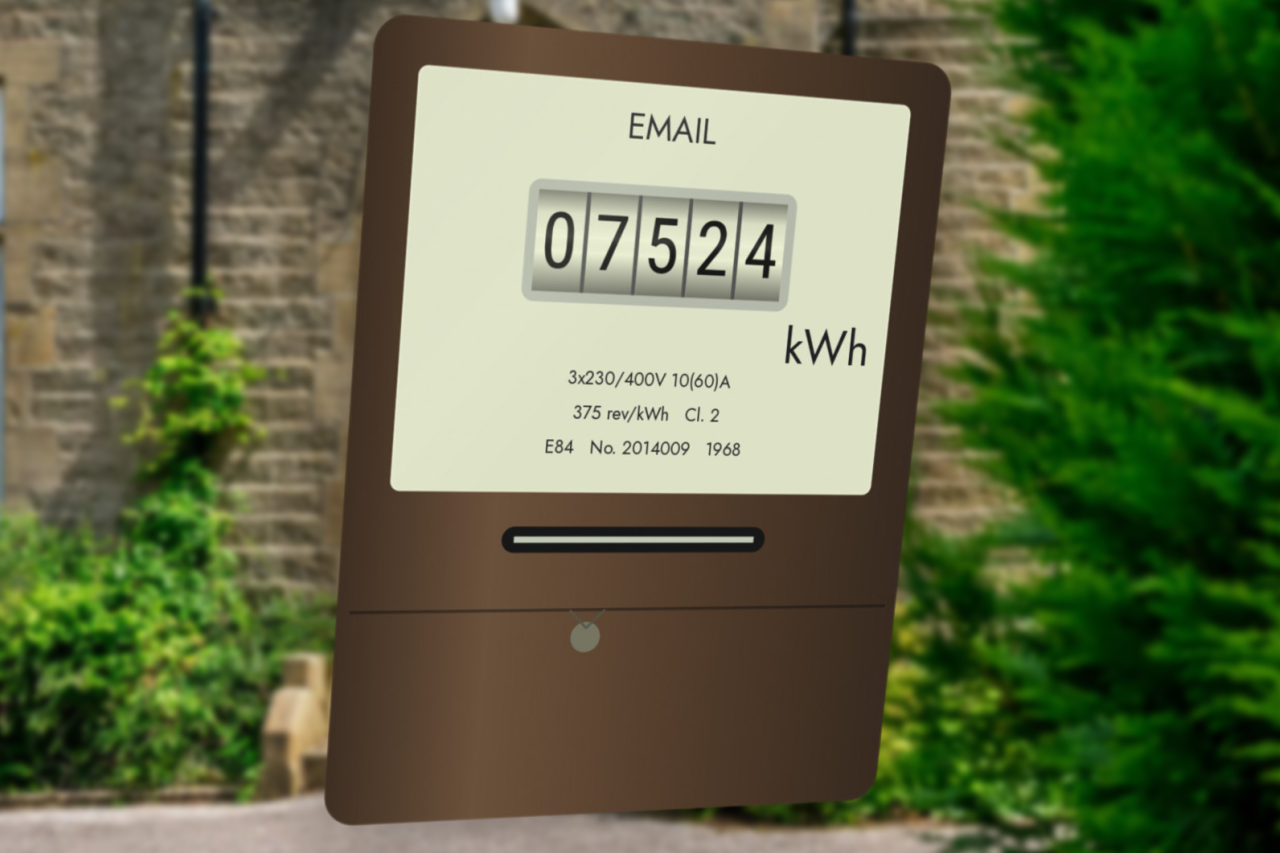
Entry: 7524 kWh
